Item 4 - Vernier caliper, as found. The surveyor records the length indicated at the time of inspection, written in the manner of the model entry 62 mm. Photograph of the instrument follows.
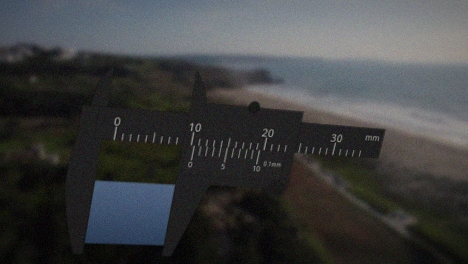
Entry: 10.4 mm
